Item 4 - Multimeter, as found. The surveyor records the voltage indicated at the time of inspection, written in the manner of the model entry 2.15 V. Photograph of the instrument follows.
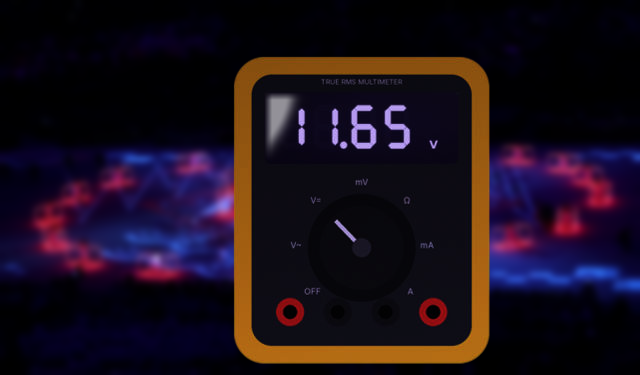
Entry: 11.65 V
